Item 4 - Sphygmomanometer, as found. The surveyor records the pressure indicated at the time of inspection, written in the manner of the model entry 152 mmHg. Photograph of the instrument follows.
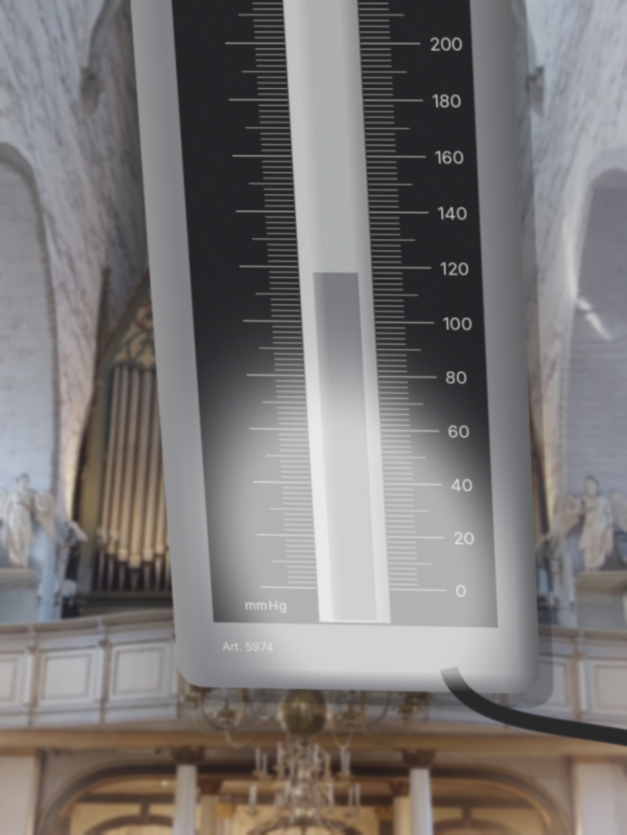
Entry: 118 mmHg
